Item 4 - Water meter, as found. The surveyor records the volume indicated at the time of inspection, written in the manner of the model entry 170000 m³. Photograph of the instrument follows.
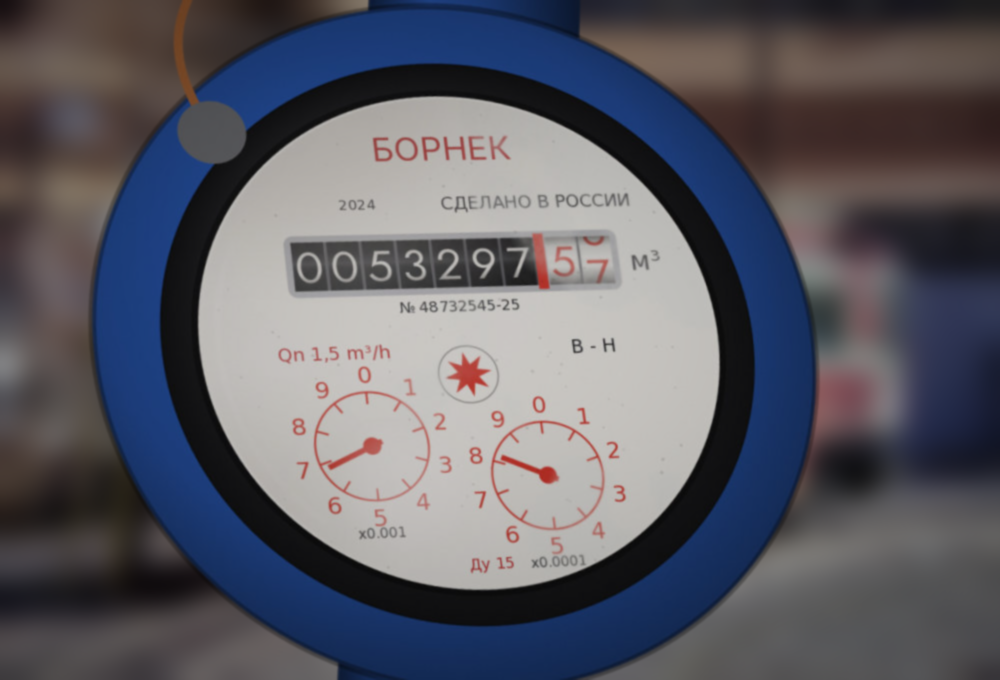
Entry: 53297.5668 m³
